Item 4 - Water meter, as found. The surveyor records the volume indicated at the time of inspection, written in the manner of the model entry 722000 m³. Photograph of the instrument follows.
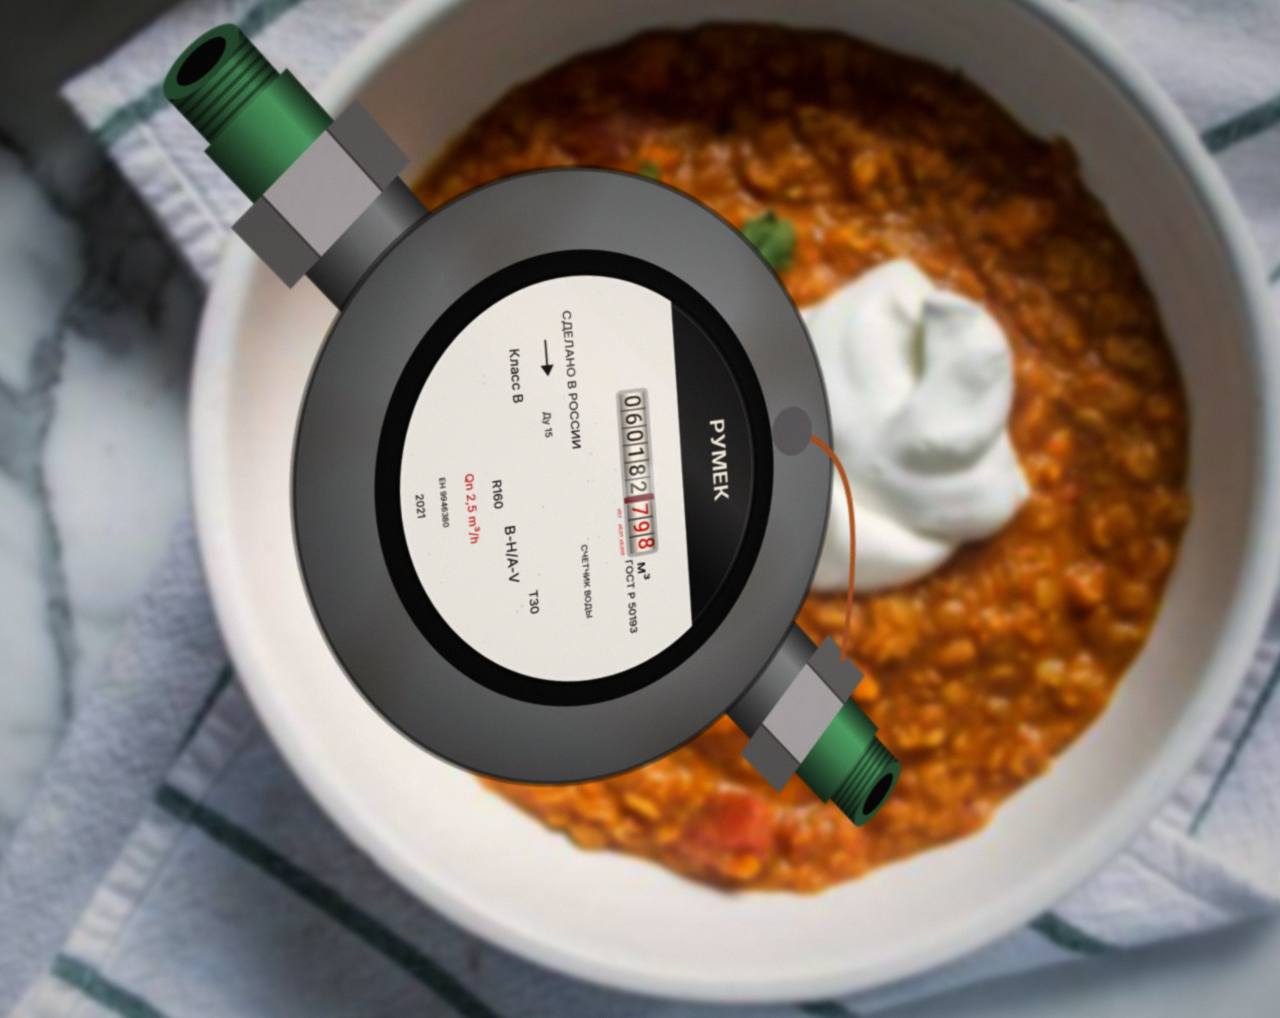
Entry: 60182.798 m³
